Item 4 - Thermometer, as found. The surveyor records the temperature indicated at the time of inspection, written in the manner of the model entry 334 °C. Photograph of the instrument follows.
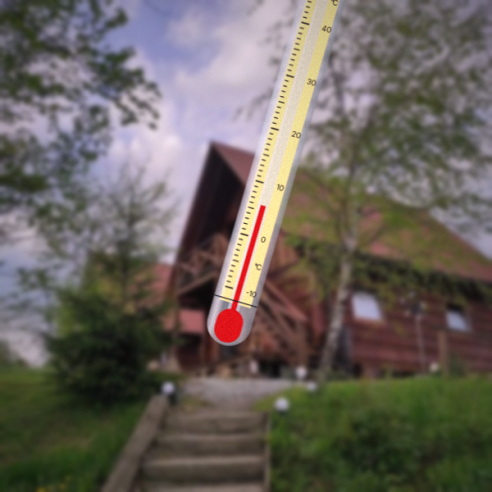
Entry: 6 °C
